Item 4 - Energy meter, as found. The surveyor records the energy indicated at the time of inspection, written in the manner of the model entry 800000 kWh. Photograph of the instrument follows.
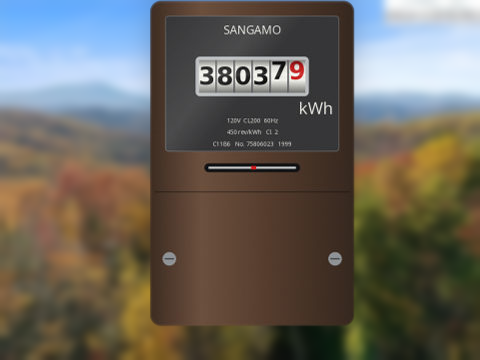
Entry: 38037.9 kWh
